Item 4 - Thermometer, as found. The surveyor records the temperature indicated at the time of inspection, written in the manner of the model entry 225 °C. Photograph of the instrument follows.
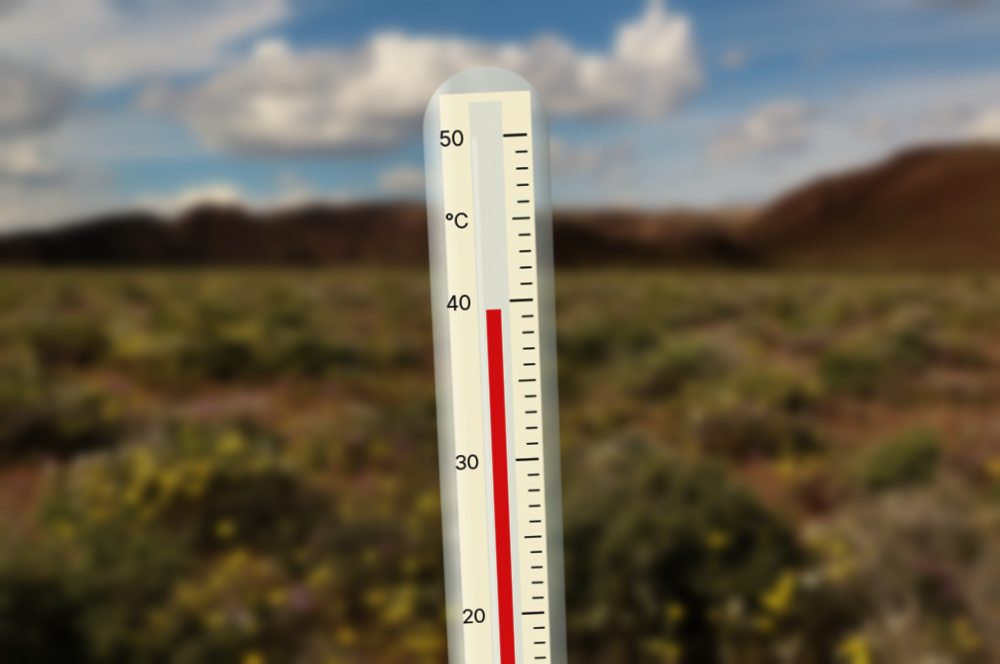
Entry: 39.5 °C
